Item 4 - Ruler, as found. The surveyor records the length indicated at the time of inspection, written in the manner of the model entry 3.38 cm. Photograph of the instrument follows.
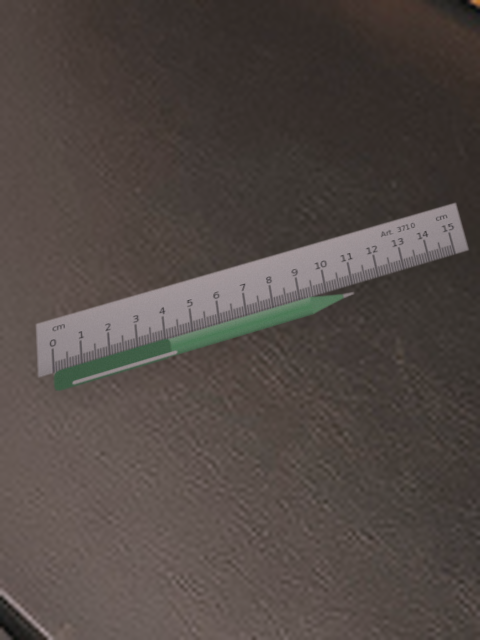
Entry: 11 cm
